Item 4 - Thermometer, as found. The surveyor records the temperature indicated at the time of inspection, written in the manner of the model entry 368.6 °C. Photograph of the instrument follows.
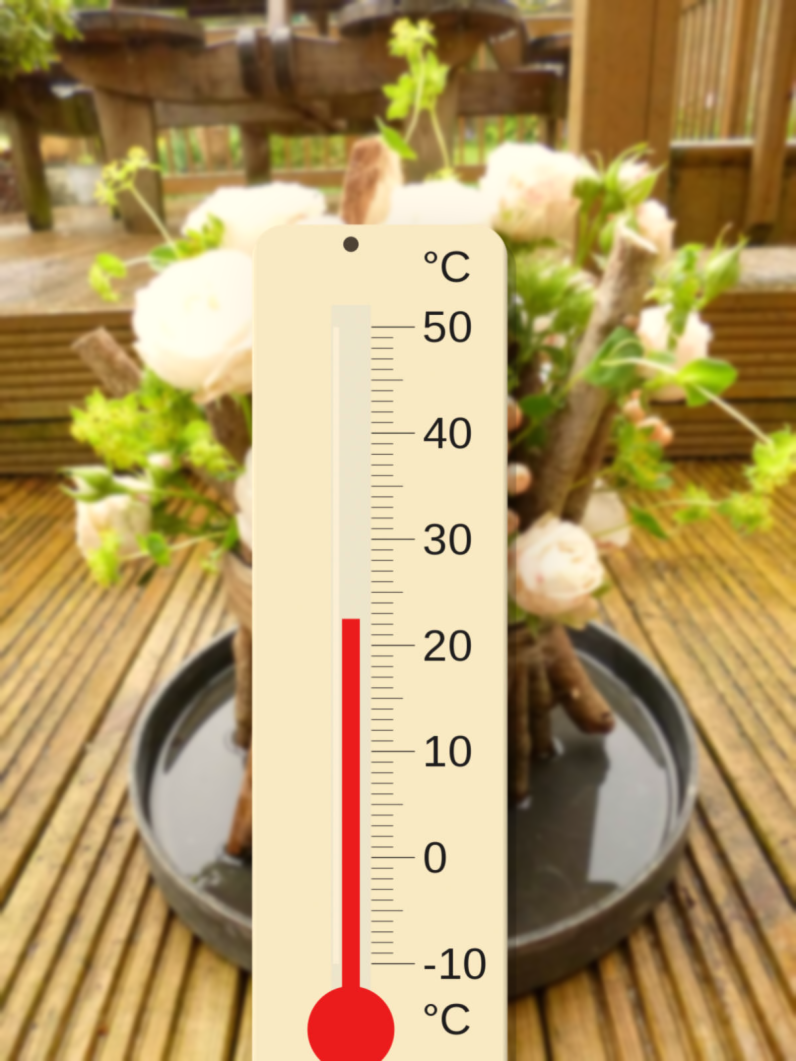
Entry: 22.5 °C
